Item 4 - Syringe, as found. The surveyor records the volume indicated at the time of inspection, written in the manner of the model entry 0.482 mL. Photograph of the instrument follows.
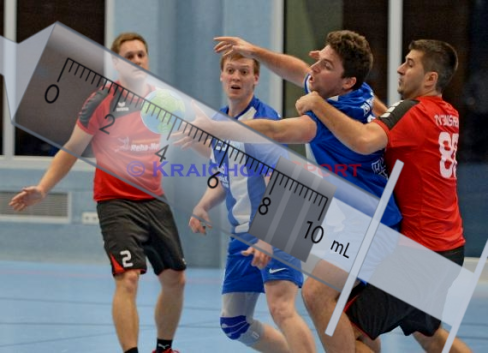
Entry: 7.8 mL
